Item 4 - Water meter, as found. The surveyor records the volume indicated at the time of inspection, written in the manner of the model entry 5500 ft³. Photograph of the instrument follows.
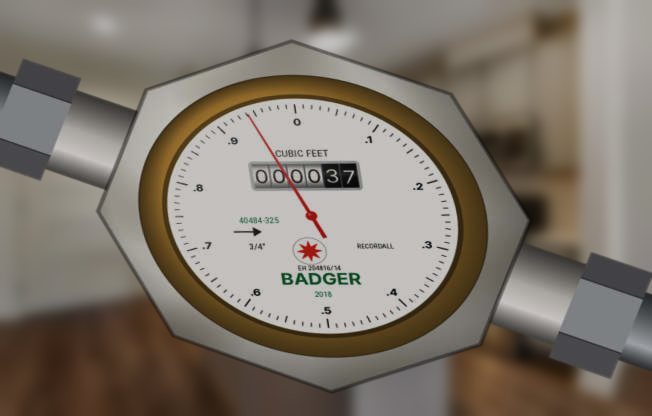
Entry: 36.94 ft³
